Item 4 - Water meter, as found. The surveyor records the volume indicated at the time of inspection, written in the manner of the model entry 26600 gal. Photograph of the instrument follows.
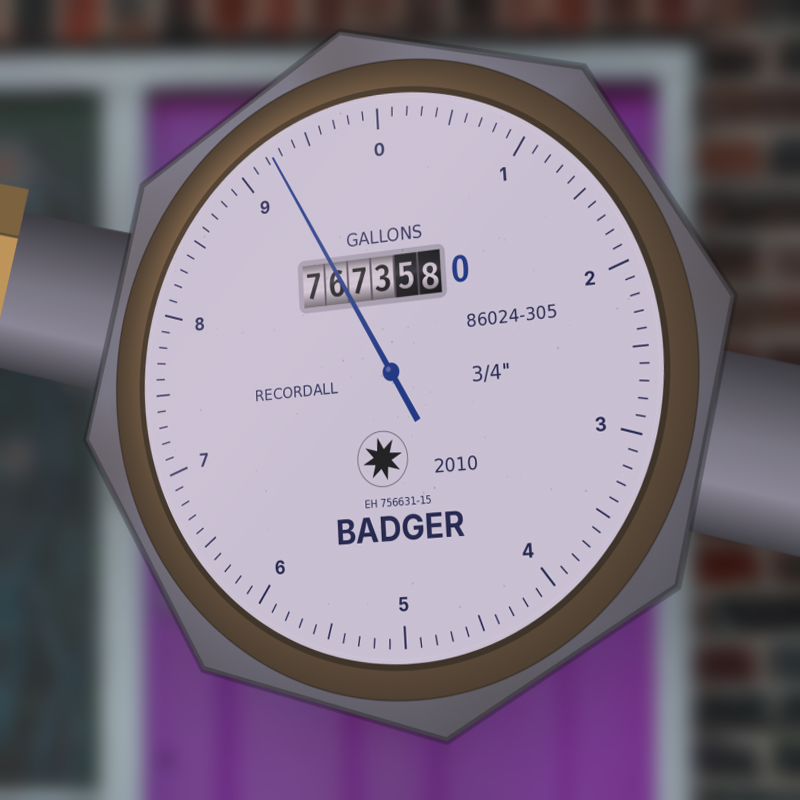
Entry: 7673579.2 gal
